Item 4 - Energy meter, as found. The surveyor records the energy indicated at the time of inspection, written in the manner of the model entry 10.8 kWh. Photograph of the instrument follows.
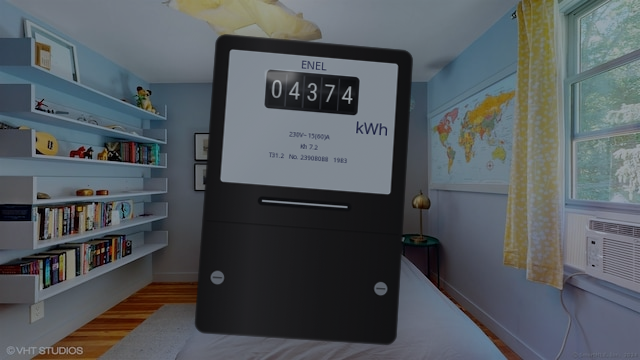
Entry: 4374 kWh
